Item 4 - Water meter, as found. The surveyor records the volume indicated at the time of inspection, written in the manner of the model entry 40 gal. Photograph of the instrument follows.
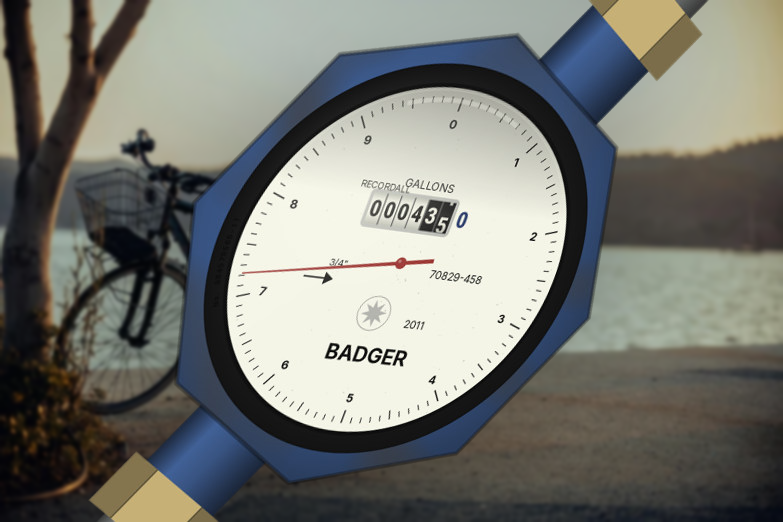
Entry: 4347.2 gal
